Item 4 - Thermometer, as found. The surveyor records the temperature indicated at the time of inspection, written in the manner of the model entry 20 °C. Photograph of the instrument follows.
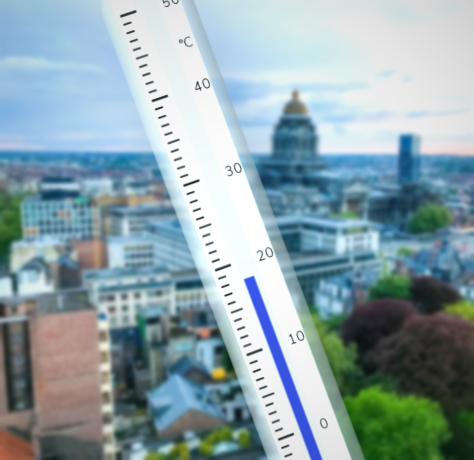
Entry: 18 °C
